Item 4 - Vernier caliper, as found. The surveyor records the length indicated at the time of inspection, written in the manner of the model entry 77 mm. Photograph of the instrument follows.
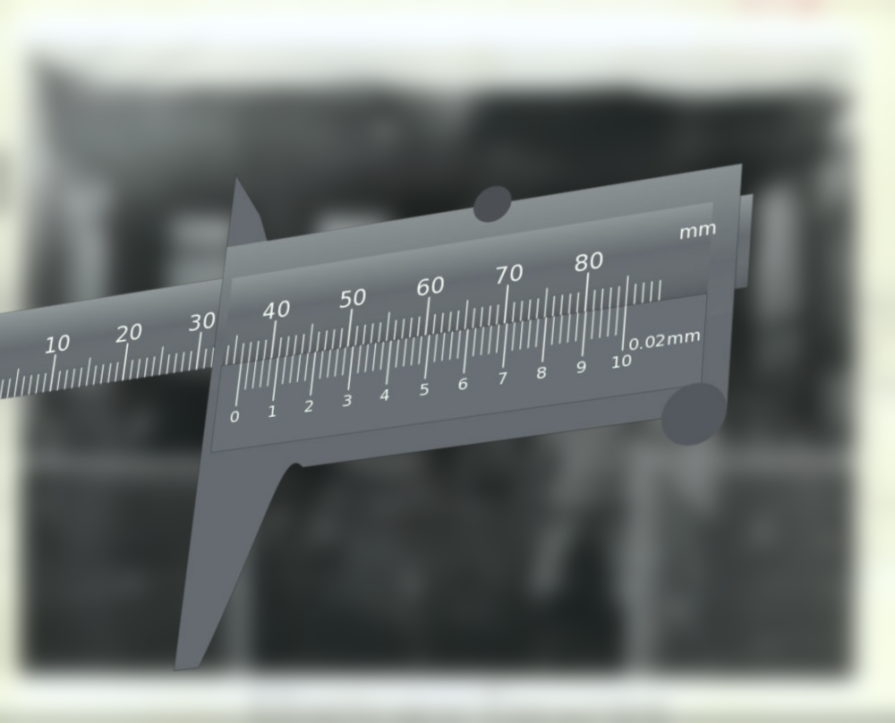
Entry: 36.0 mm
